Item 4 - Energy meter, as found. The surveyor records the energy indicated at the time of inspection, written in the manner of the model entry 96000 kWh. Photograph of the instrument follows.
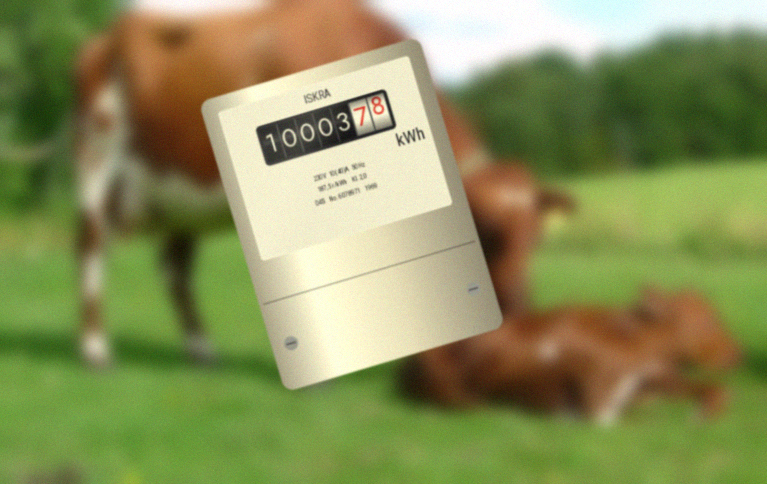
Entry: 10003.78 kWh
